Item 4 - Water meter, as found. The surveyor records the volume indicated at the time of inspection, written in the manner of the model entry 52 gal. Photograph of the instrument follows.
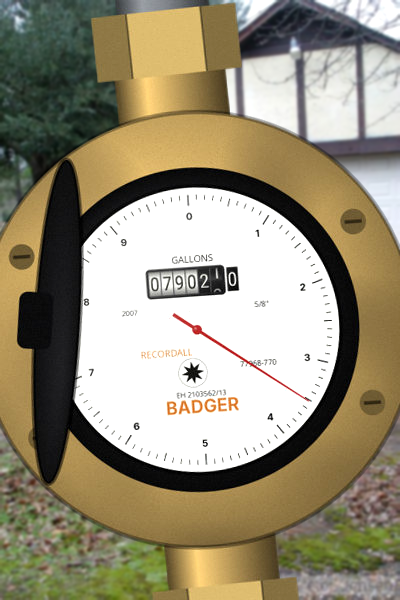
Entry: 790213.5 gal
